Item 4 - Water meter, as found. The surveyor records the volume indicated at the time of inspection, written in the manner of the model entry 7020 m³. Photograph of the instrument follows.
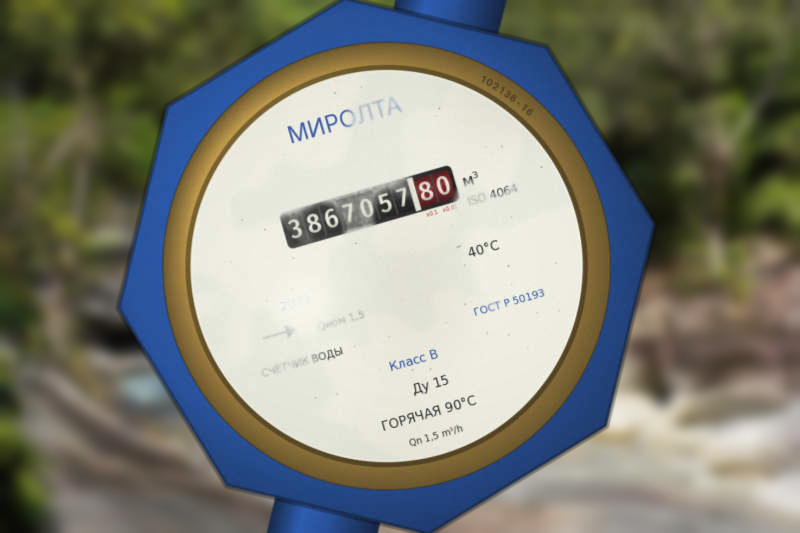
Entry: 3867057.80 m³
